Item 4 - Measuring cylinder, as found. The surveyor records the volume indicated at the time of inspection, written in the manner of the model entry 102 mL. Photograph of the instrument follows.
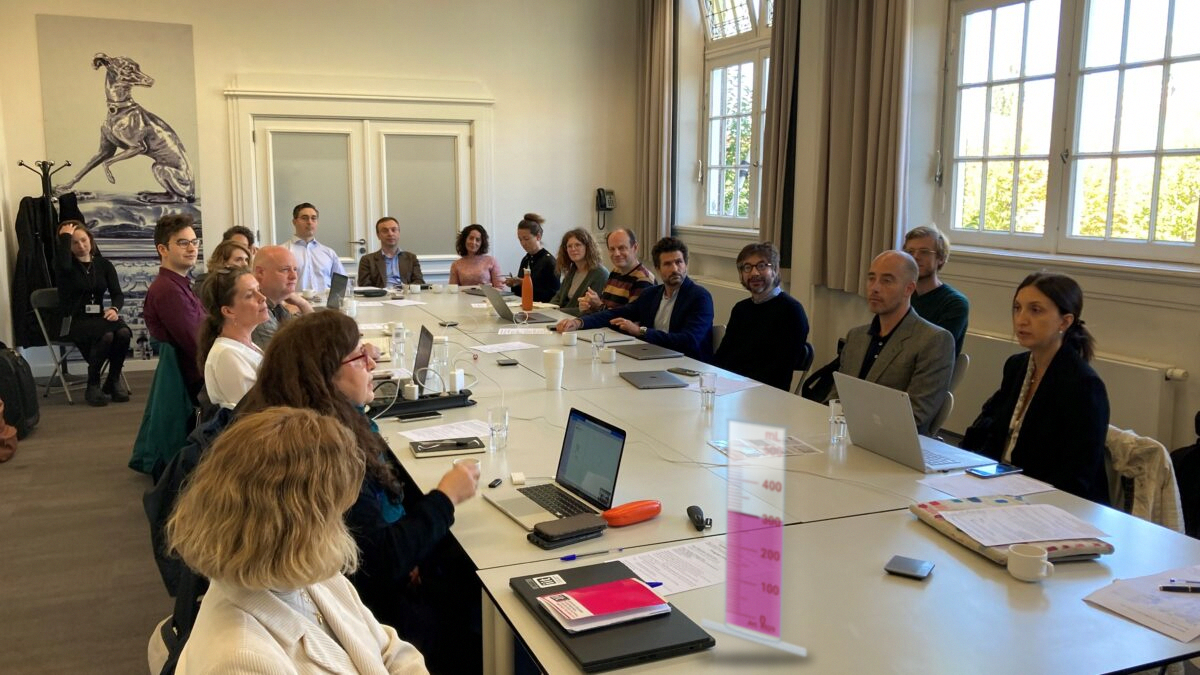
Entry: 300 mL
